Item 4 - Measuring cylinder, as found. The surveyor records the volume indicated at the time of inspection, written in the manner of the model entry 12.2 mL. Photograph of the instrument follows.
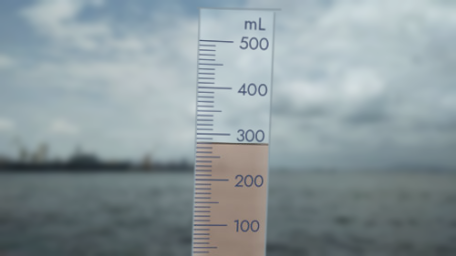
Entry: 280 mL
